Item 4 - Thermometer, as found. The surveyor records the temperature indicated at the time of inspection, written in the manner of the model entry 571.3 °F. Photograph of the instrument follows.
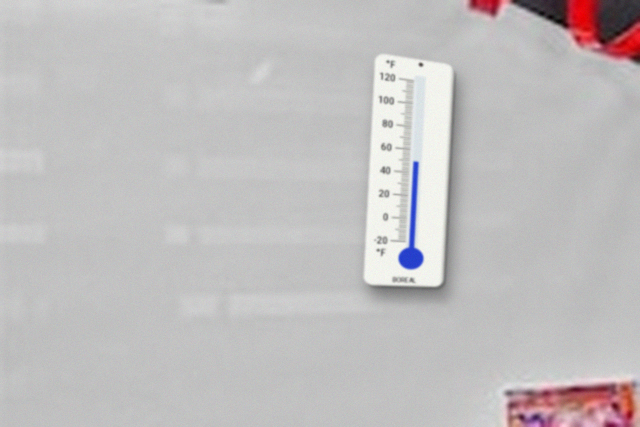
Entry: 50 °F
